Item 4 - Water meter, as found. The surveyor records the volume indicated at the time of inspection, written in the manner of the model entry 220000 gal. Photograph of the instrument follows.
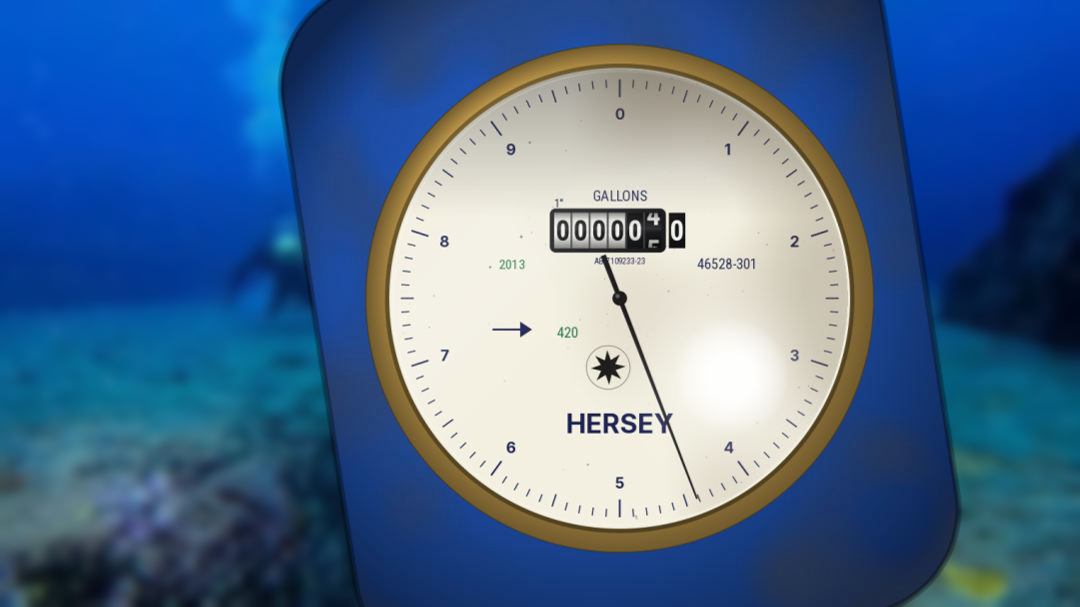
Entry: 44.4 gal
